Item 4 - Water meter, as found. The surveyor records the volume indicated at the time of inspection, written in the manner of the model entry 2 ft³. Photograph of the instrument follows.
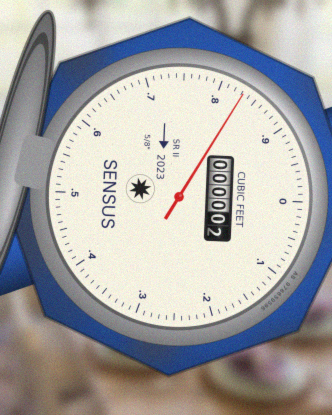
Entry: 1.83 ft³
